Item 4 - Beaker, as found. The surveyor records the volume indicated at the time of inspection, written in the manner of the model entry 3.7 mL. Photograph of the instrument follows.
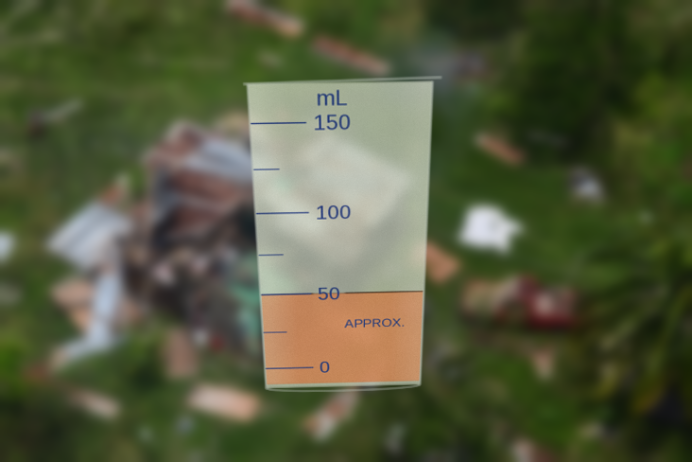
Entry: 50 mL
